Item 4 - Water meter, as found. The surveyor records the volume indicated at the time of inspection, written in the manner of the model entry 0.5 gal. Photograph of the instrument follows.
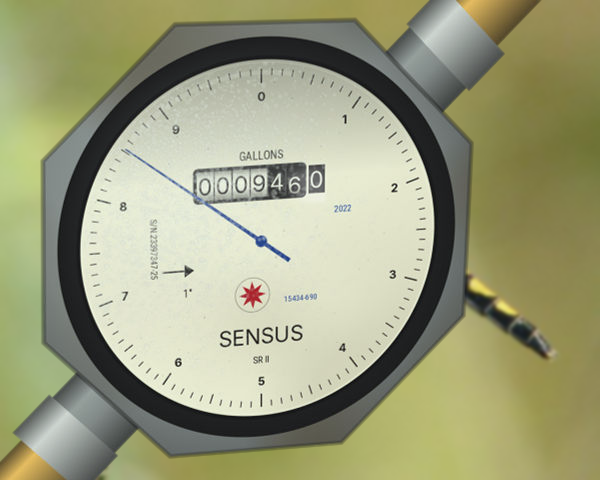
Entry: 9458.5 gal
